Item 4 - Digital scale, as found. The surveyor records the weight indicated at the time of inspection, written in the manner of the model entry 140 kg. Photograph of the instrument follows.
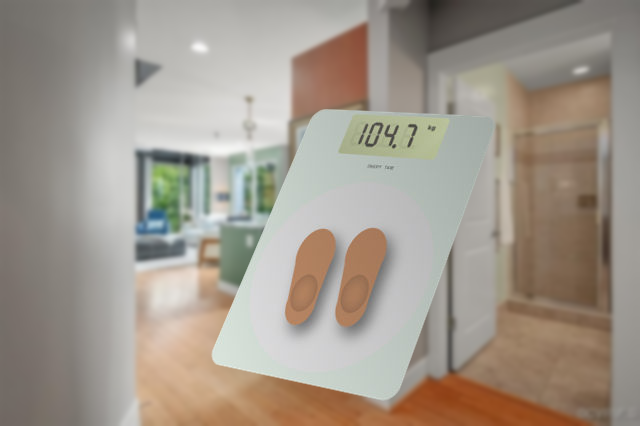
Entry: 104.7 kg
